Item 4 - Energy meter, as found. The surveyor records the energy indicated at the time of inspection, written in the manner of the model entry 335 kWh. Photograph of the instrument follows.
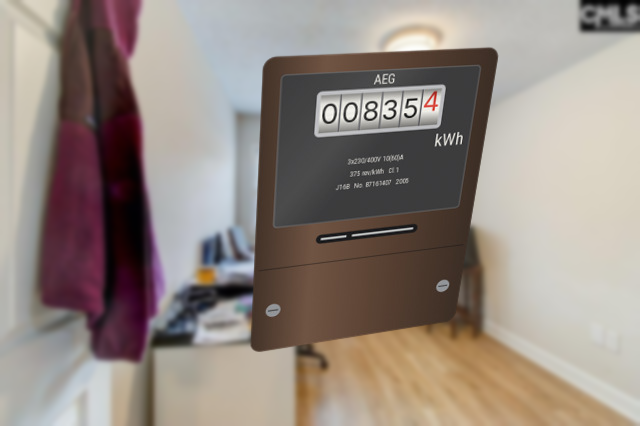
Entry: 835.4 kWh
